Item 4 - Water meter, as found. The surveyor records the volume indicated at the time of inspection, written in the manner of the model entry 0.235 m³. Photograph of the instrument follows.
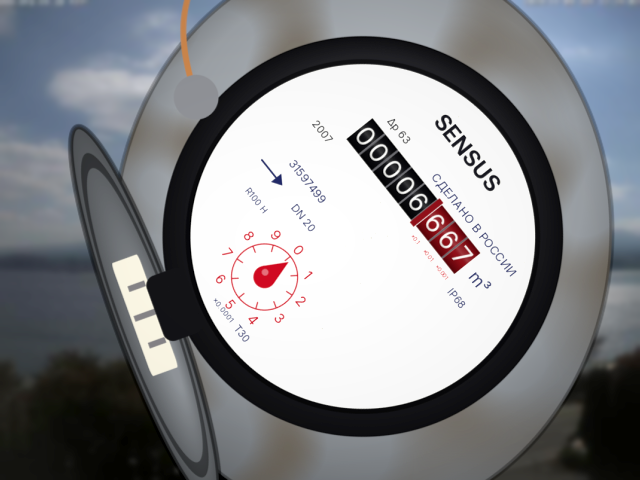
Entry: 6.6670 m³
